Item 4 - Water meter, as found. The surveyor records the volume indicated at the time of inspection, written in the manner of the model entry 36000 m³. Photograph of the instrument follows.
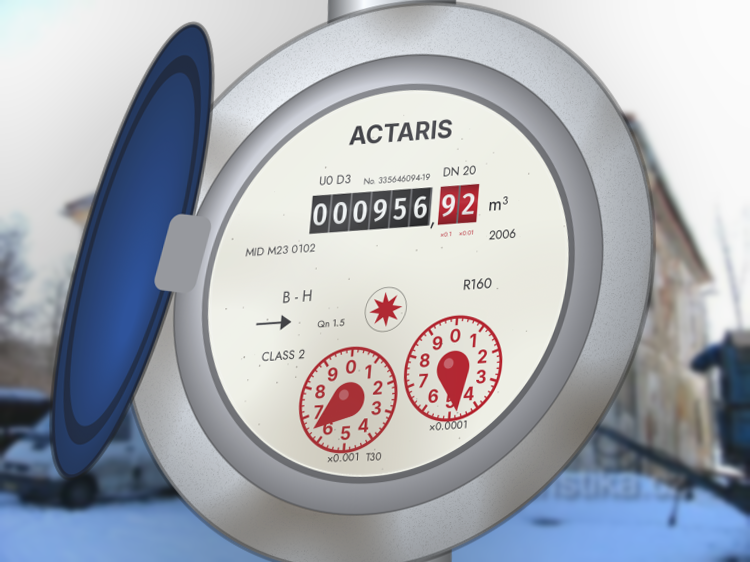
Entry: 956.9264 m³
